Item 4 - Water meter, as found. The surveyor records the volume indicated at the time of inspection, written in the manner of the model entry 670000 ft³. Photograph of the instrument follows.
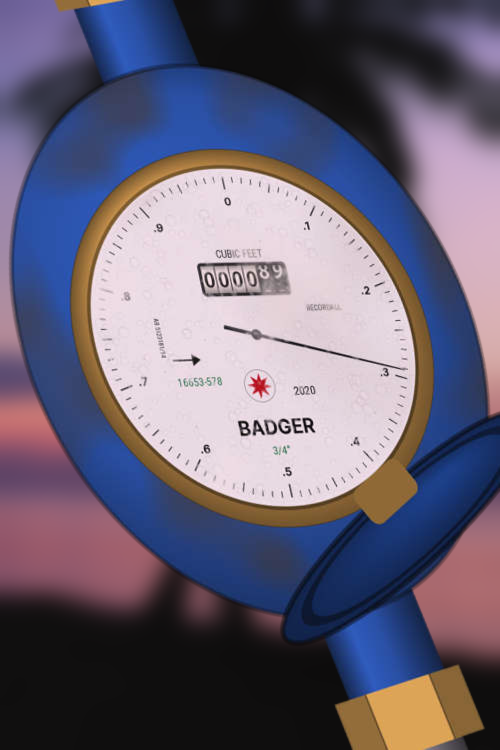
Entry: 89.29 ft³
